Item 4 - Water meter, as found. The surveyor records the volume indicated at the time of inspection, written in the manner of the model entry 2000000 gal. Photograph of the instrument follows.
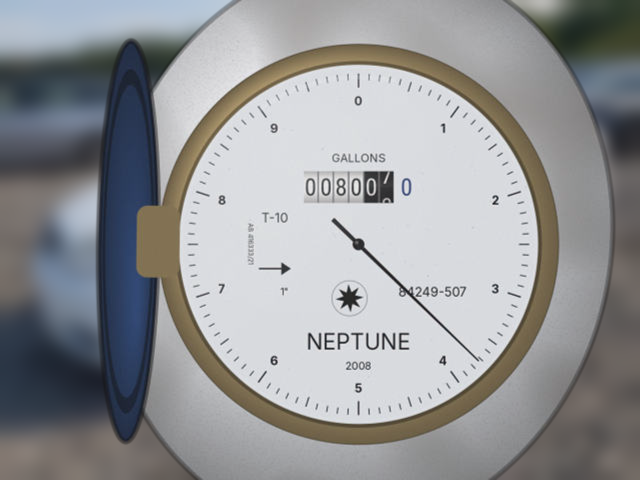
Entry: 80073.7 gal
